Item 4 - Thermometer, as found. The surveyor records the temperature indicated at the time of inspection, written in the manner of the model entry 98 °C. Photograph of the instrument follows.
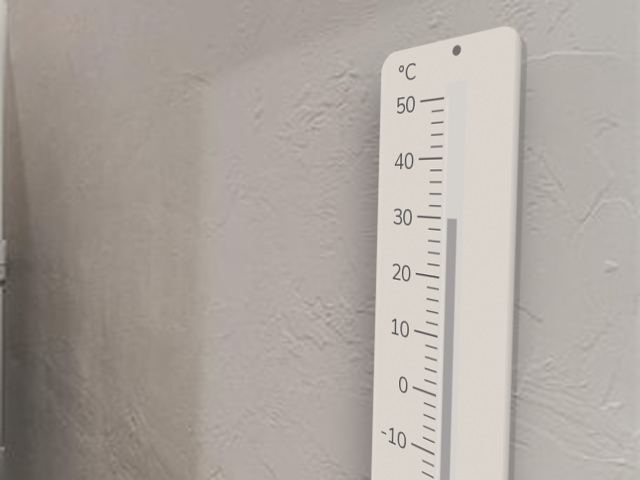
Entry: 30 °C
